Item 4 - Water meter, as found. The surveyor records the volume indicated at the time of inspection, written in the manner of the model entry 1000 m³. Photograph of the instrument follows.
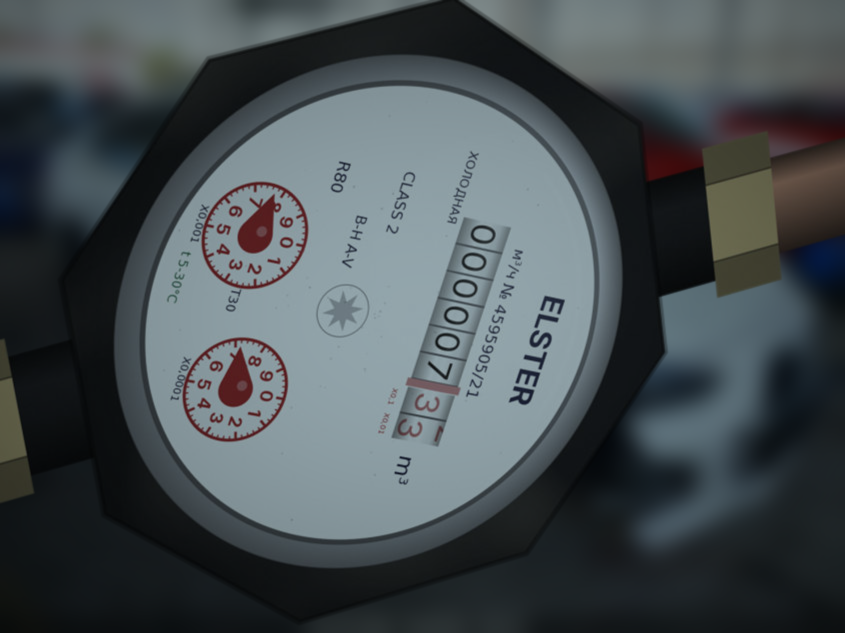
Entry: 7.3277 m³
